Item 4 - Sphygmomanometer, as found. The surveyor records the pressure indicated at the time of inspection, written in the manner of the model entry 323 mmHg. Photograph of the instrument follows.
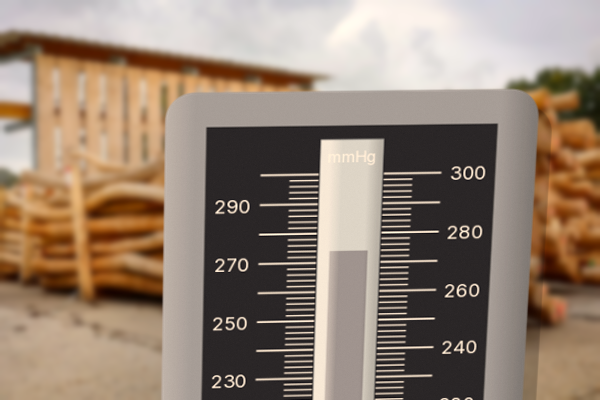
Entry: 274 mmHg
